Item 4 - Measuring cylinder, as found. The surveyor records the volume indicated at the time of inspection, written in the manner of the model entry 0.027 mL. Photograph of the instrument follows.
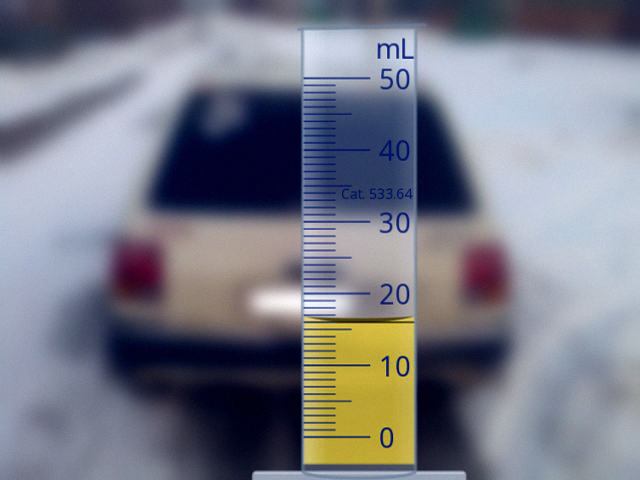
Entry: 16 mL
